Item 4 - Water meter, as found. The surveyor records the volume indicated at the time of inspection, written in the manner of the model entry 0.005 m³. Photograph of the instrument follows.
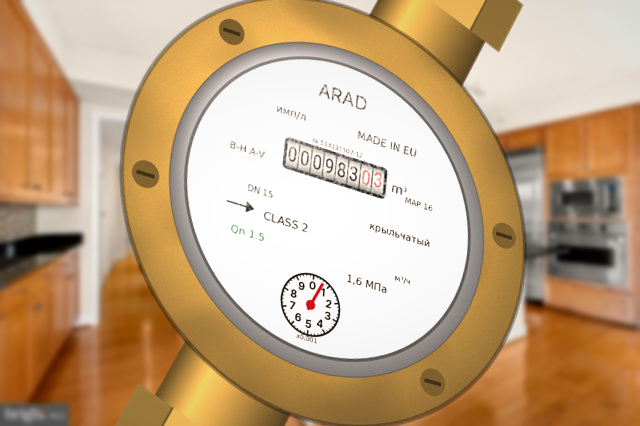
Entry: 983.030 m³
